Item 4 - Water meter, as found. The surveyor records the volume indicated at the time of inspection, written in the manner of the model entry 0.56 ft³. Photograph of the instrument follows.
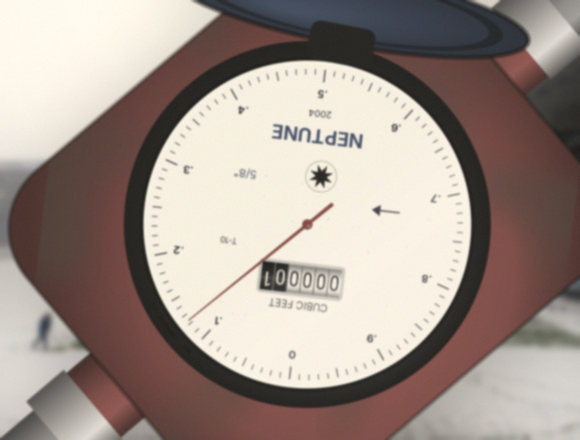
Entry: 1.12 ft³
